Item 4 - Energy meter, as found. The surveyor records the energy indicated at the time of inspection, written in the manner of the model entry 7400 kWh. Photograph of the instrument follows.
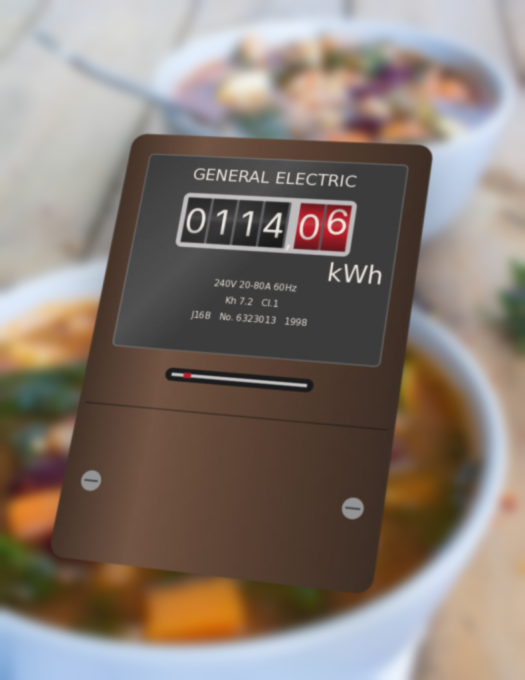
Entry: 114.06 kWh
